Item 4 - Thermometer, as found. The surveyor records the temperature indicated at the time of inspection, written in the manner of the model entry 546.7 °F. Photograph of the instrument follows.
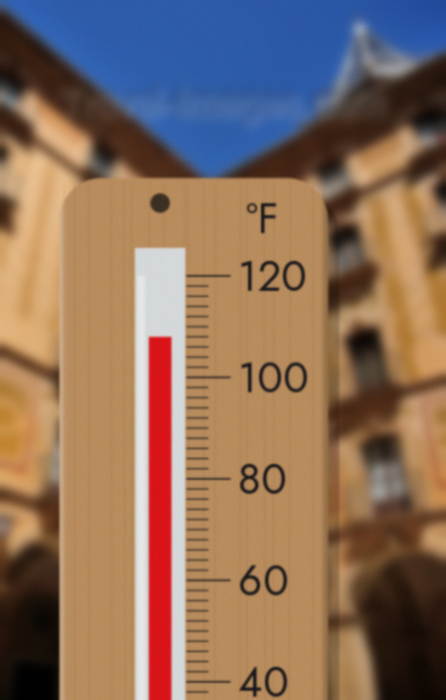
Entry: 108 °F
